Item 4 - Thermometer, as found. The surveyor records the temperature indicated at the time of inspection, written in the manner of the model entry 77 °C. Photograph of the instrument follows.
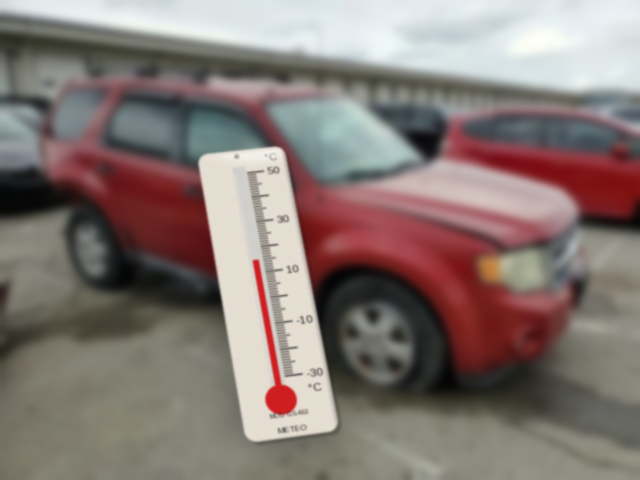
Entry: 15 °C
